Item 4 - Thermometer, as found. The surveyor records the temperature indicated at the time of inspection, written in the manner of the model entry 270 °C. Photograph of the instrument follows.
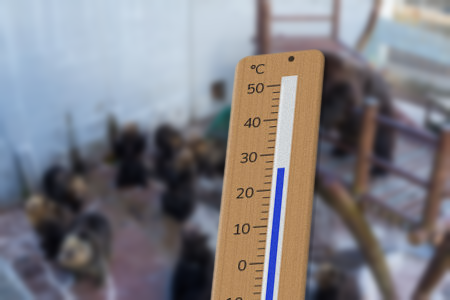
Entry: 26 °C
